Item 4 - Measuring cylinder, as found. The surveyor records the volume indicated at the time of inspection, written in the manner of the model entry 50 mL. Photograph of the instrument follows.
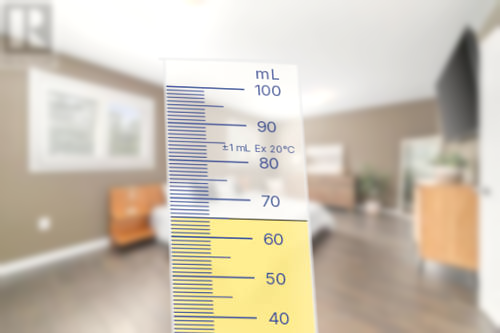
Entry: 65 mL
